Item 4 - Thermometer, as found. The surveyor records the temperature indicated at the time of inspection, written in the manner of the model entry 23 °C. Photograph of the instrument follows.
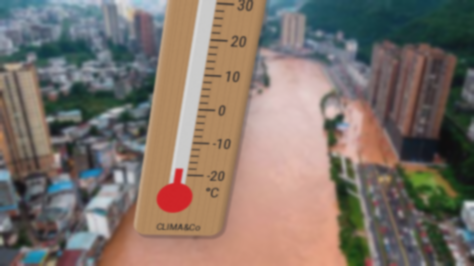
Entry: -18 °C
